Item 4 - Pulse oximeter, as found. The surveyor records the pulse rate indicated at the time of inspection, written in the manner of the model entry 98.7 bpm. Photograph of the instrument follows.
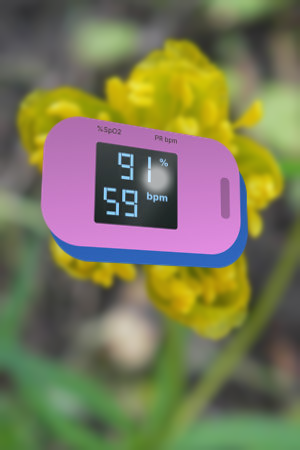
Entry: 59 bpm
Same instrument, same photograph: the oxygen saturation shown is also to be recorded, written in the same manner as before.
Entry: 91 %
